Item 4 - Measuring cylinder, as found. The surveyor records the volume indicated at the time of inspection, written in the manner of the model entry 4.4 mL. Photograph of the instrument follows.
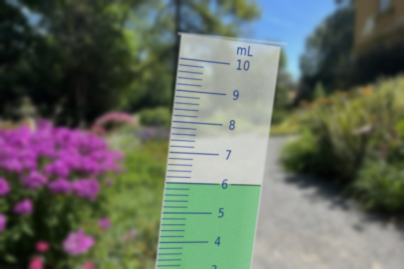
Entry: 6 mL
